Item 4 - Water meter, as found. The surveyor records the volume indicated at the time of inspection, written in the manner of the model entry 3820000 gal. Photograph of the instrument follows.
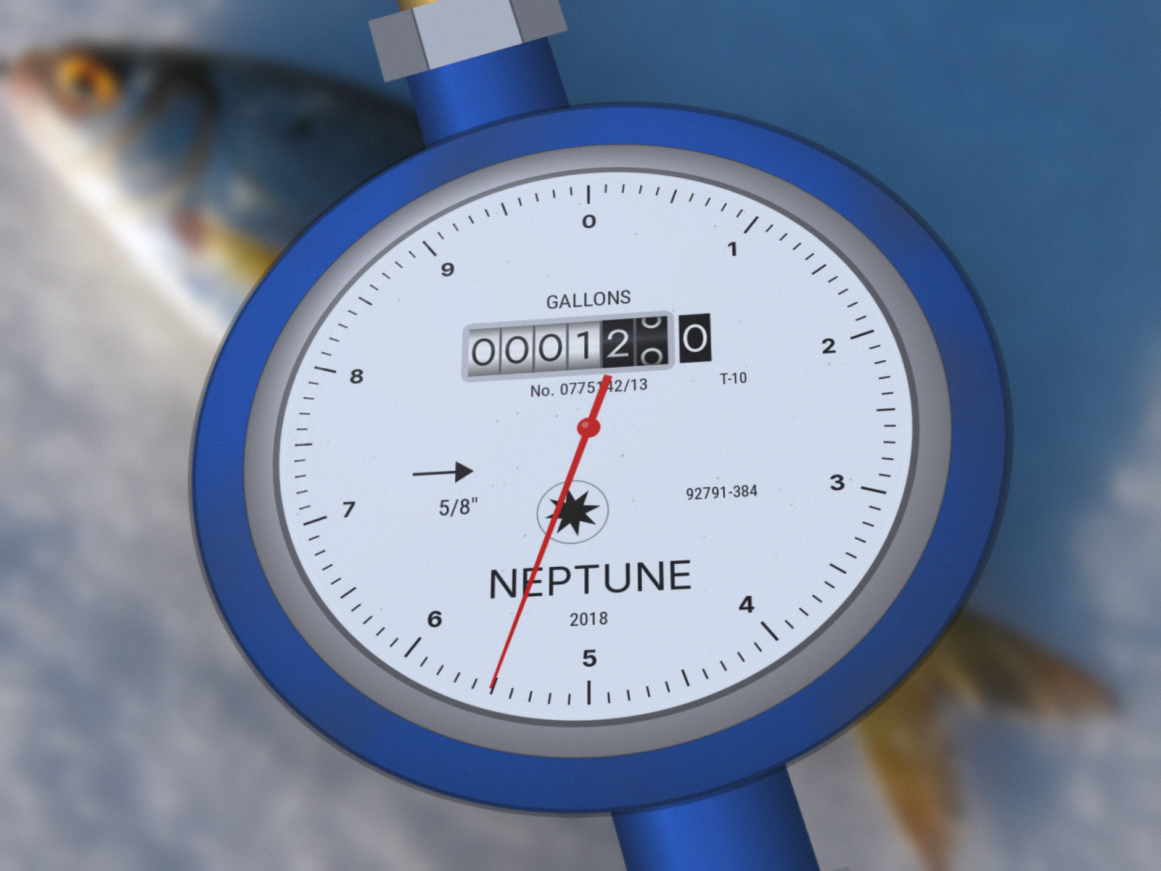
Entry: 1285.5 gal
